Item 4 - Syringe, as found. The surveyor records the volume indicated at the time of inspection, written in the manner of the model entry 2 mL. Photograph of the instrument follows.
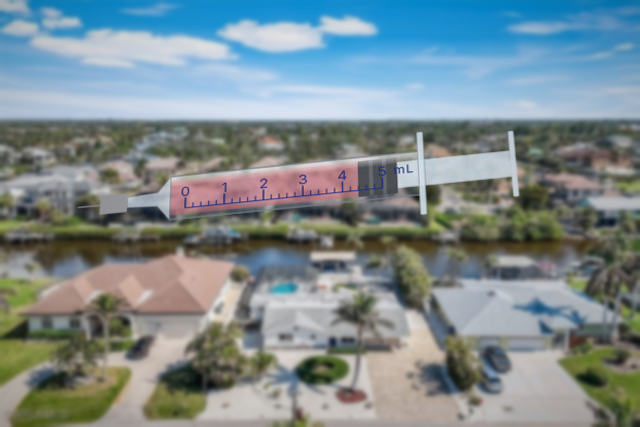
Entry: 4.4 mL
